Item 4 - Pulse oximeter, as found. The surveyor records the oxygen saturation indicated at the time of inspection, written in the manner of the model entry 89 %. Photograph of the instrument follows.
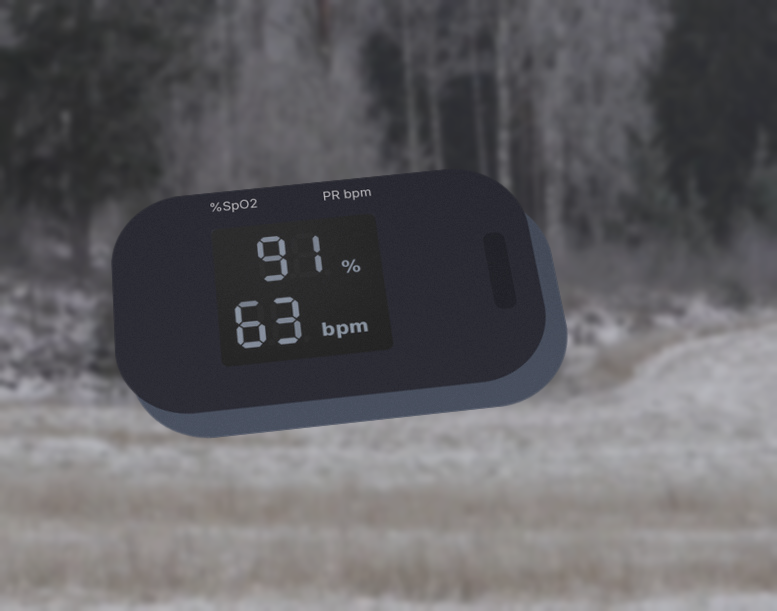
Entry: 91 %
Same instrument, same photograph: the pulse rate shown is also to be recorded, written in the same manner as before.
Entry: 63 bpm
